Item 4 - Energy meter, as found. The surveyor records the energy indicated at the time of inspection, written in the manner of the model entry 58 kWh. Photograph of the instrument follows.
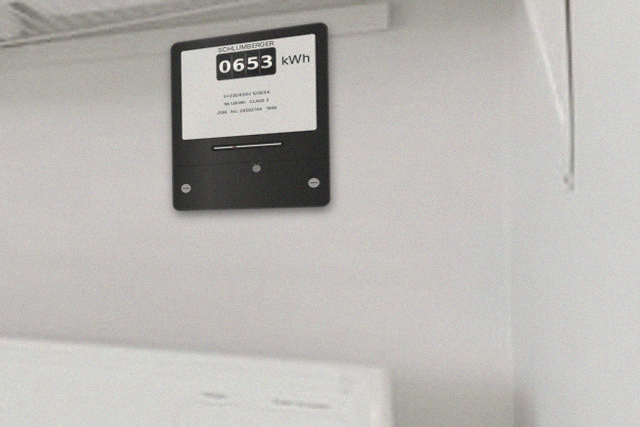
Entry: 653 kWh
